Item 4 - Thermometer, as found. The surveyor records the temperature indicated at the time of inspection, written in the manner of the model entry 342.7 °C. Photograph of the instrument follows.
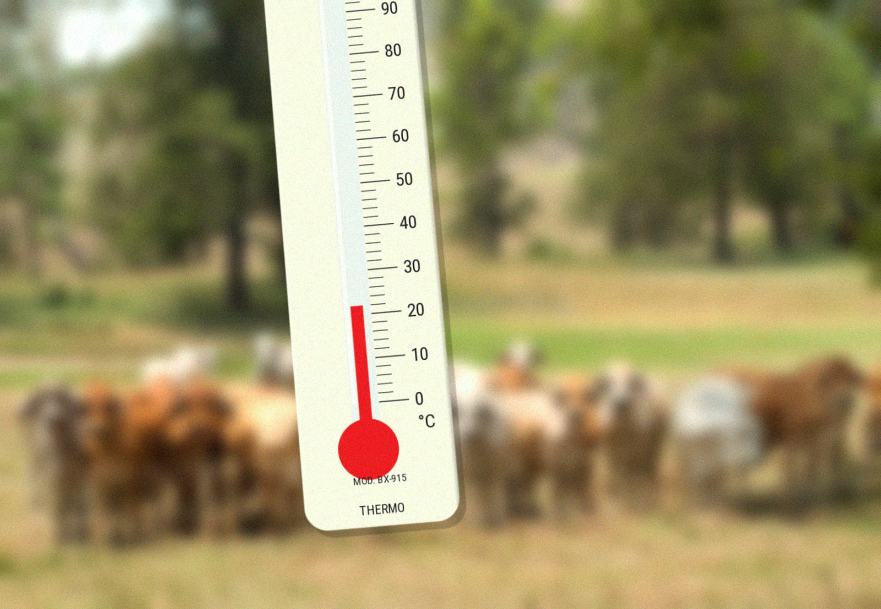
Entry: 22 °C
